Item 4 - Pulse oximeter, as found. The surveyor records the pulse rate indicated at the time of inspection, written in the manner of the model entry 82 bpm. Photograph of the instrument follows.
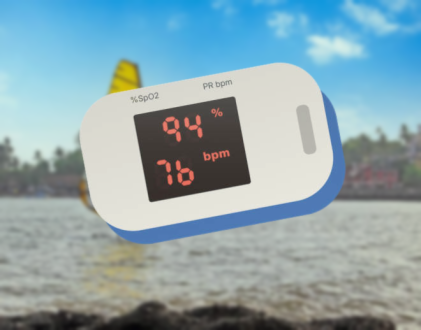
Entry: 76 bpm
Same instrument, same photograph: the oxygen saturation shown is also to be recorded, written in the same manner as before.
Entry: 94 %
